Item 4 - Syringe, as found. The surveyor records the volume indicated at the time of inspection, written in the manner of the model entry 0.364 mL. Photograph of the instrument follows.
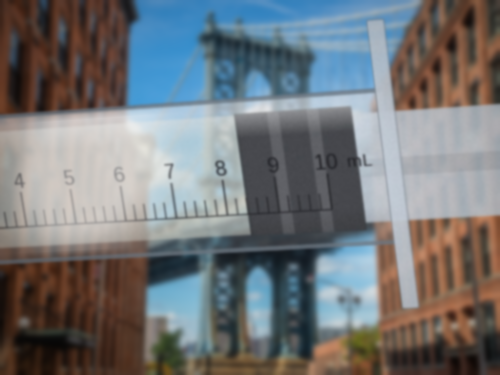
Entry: 8.4 mL
